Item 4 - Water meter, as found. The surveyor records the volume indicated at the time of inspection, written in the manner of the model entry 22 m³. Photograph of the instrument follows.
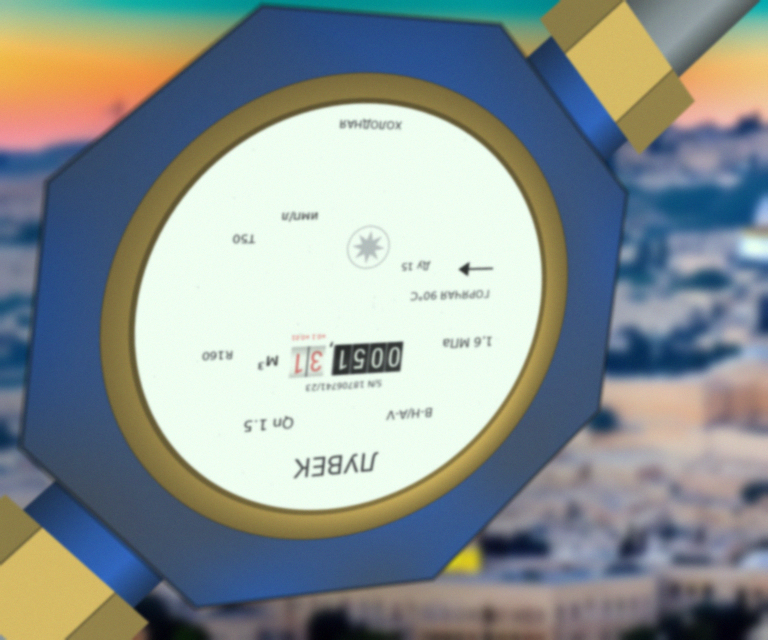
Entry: 51.31 m³
